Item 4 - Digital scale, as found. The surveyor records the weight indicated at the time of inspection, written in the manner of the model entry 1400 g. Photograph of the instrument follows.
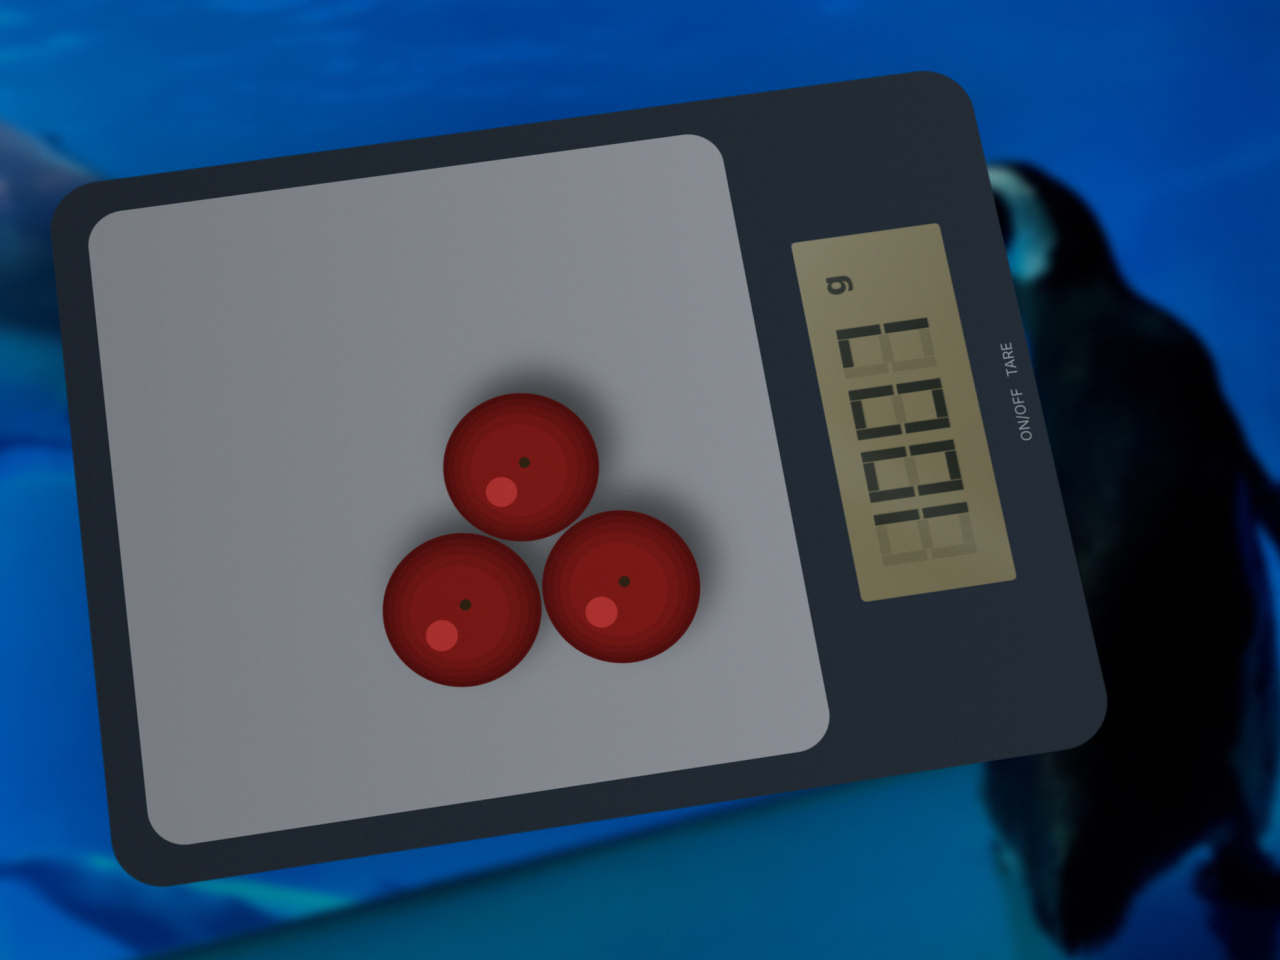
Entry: 1007 g
